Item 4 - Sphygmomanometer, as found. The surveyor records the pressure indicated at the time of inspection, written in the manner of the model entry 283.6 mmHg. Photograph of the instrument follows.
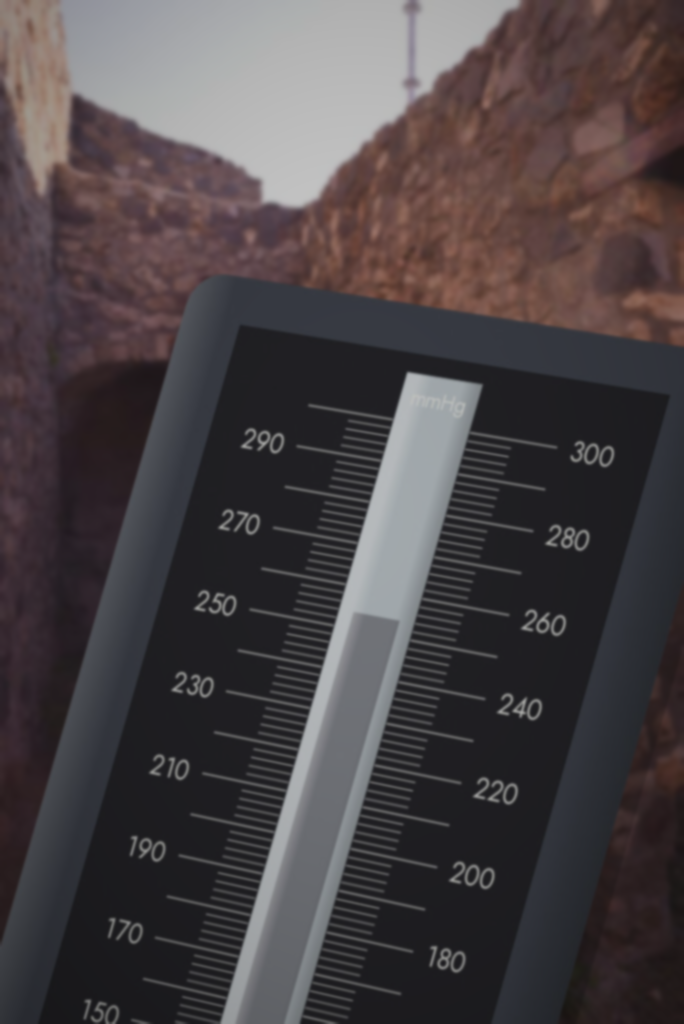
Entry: 254 mmHg
